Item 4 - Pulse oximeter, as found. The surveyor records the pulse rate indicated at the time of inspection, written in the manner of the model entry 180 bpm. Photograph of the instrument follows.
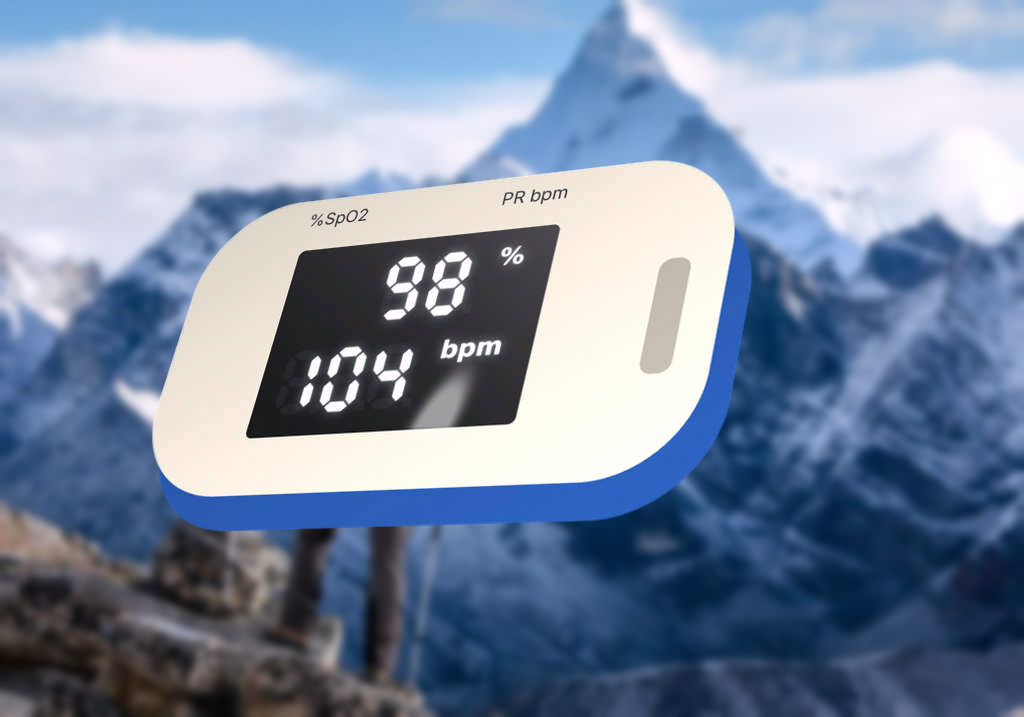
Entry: 104 bpm
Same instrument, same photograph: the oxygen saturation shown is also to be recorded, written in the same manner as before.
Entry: 98 %
